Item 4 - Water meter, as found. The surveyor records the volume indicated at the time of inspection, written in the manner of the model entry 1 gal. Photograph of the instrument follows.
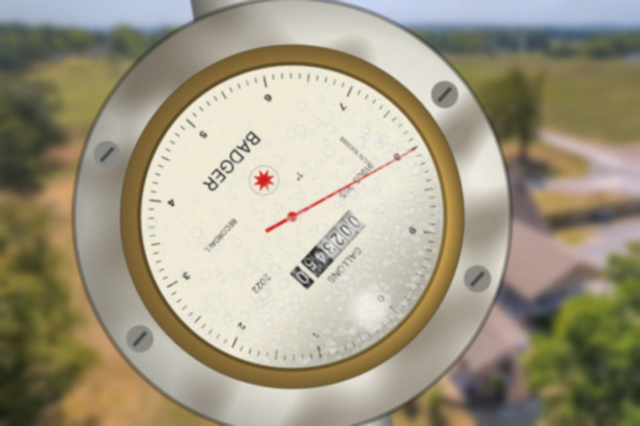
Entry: 23448.0 gal
